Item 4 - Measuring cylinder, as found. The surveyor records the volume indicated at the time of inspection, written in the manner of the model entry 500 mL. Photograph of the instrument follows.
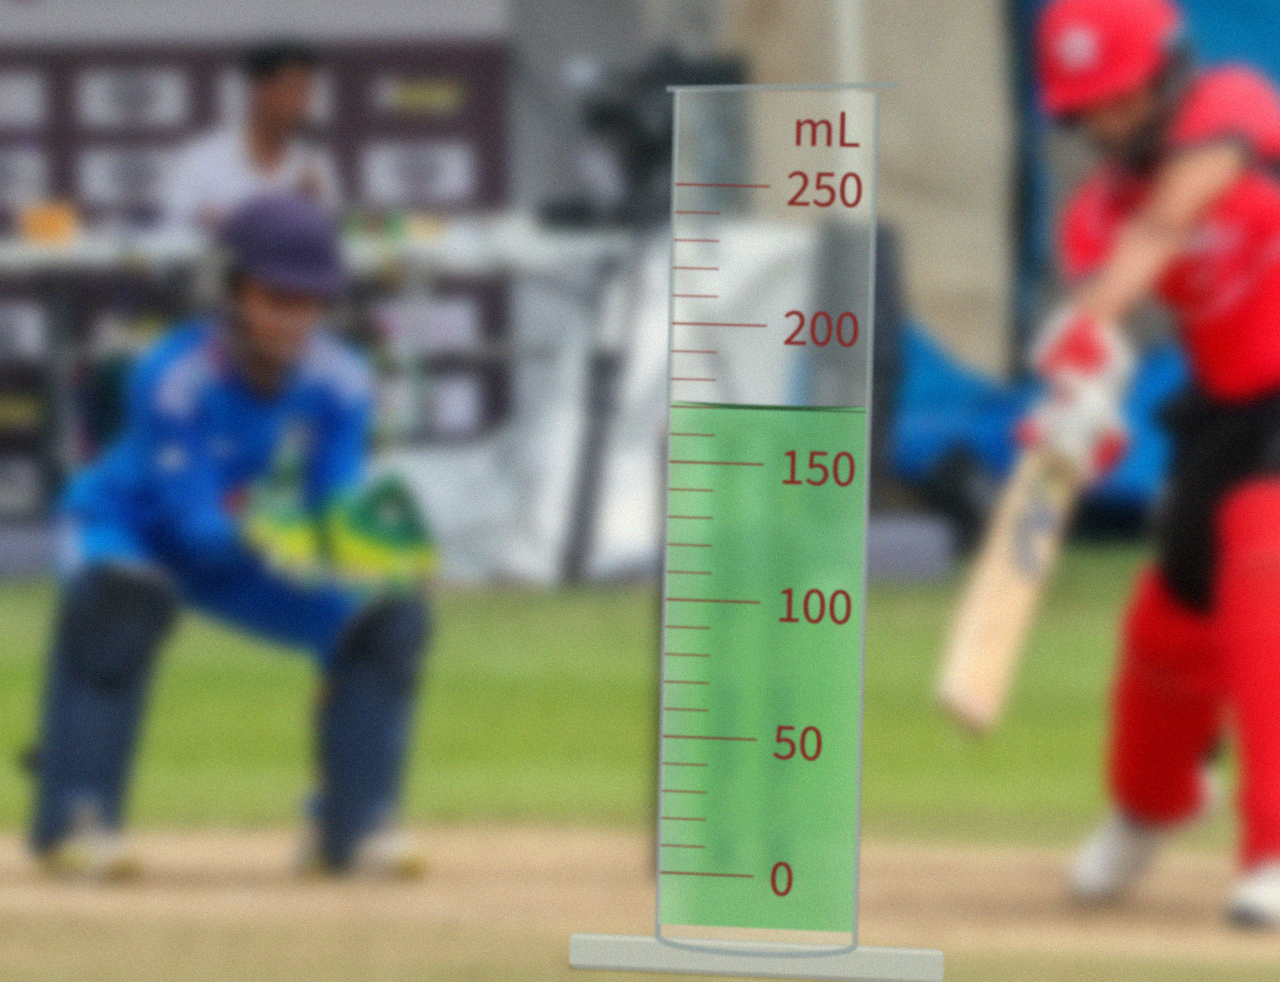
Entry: 170 mL
